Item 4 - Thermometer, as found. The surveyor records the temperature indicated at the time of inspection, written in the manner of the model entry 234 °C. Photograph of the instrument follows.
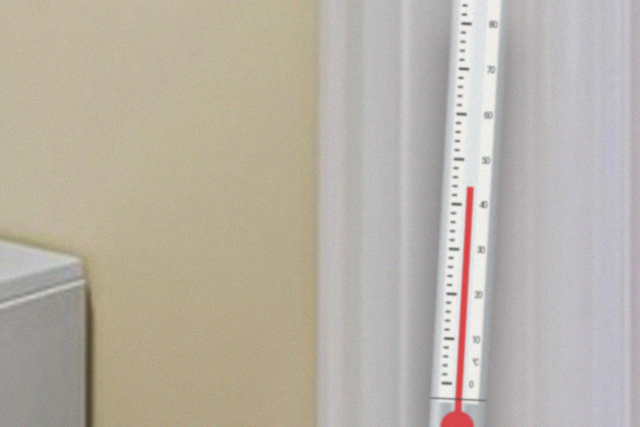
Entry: 44 °C
